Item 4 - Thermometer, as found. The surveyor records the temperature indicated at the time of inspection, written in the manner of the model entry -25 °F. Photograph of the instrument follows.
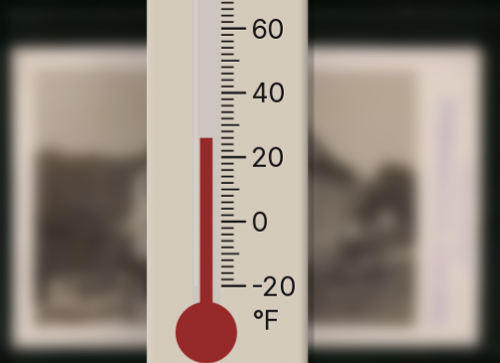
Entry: 26 °F
